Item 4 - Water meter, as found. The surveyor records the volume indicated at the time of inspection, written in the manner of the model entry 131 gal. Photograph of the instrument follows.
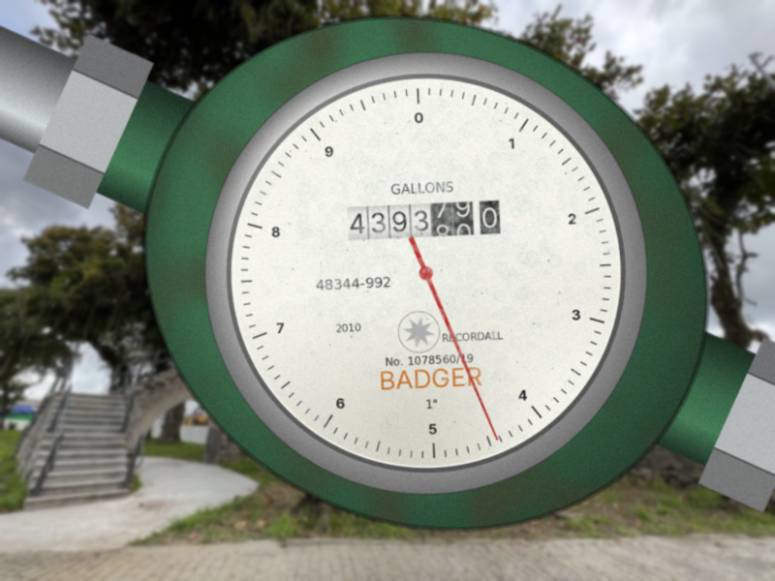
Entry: 4393794.4 gal
